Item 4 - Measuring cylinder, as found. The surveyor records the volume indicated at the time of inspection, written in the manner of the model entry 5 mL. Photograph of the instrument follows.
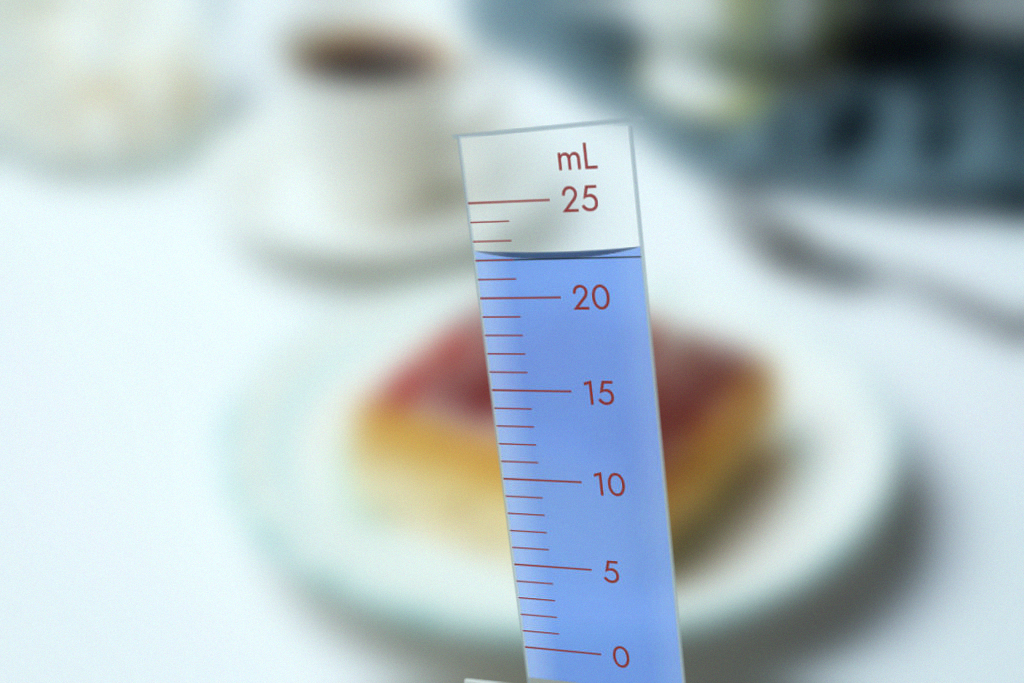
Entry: 22 mL
